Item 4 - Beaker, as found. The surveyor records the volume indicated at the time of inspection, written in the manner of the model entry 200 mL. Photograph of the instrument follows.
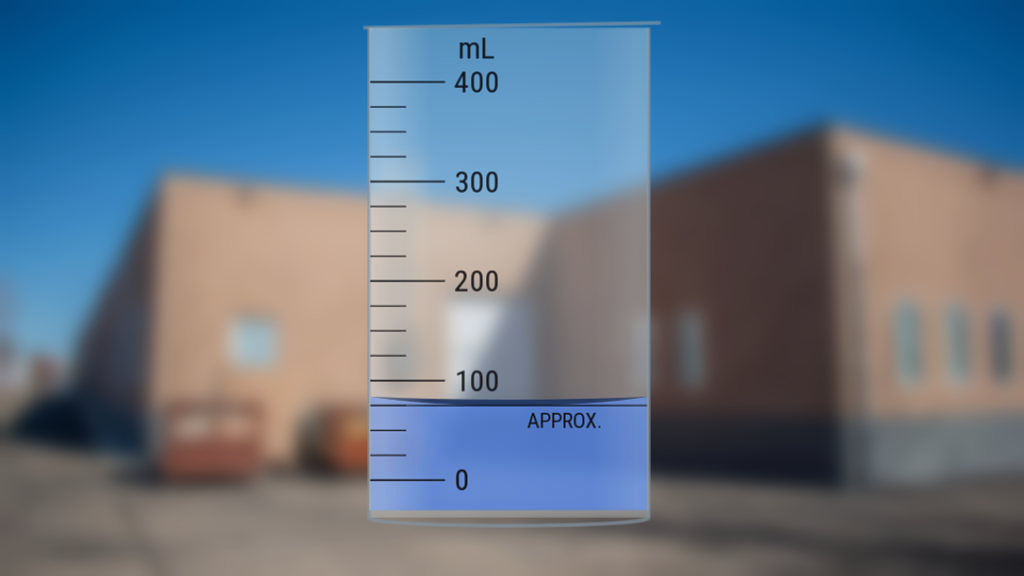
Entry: 75 mL
